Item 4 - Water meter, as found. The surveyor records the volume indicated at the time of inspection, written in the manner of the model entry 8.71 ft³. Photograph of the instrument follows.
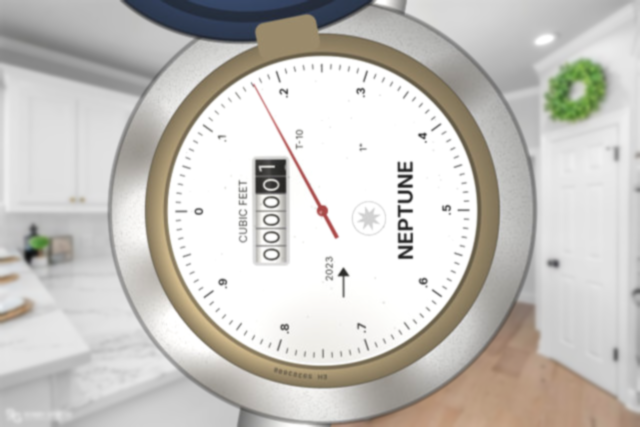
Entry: 1.17 ft³
